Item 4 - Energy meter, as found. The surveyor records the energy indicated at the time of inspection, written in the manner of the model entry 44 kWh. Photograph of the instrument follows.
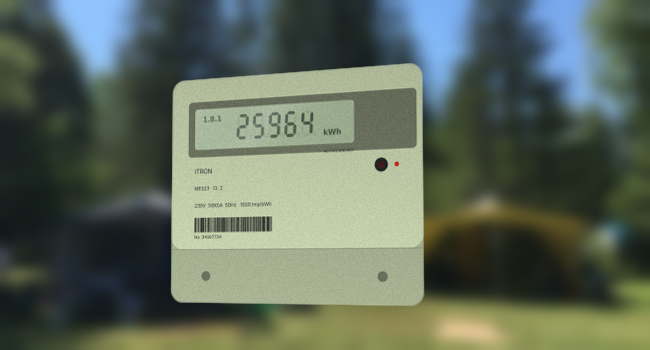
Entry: 25964 kWh
